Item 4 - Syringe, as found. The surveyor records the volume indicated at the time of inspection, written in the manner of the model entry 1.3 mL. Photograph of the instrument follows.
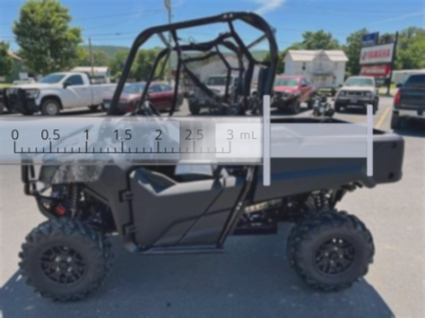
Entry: 2.3 mL
